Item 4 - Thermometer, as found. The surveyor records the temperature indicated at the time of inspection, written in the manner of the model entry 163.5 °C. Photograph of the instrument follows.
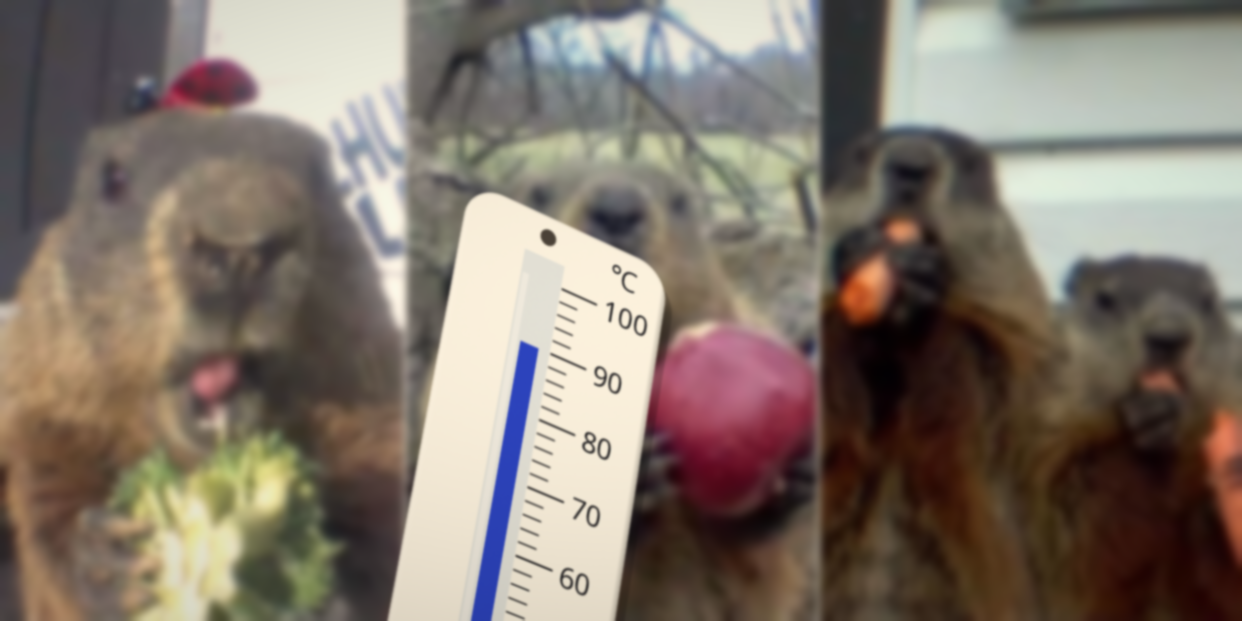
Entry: 90 °C
